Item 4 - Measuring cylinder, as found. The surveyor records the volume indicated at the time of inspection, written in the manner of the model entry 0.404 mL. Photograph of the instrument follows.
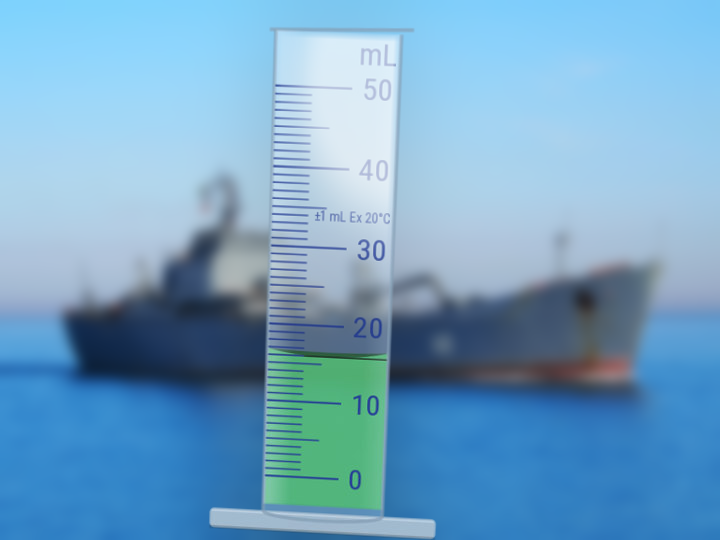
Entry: 16 mL
